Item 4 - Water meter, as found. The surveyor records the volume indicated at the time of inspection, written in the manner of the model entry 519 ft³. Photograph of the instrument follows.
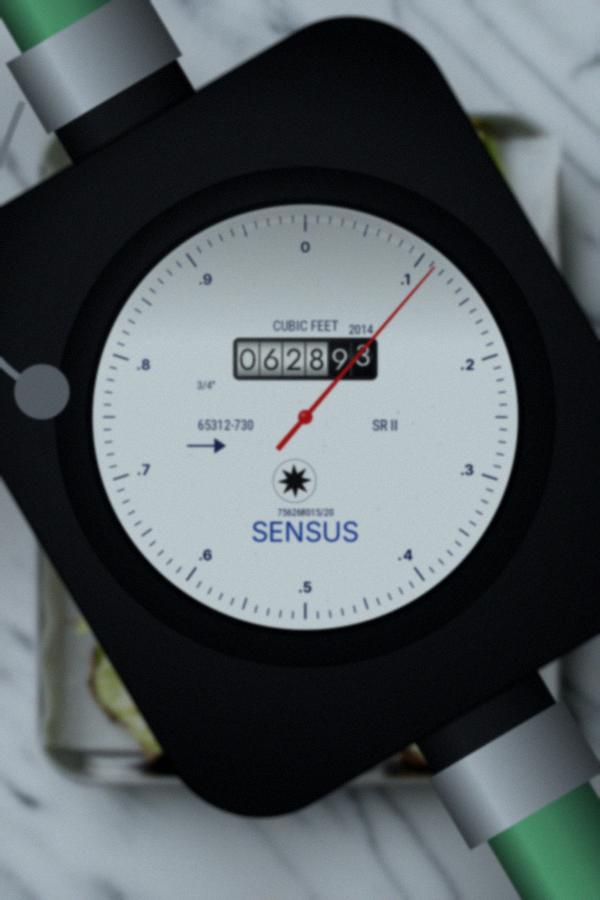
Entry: 62893.11 ft³
